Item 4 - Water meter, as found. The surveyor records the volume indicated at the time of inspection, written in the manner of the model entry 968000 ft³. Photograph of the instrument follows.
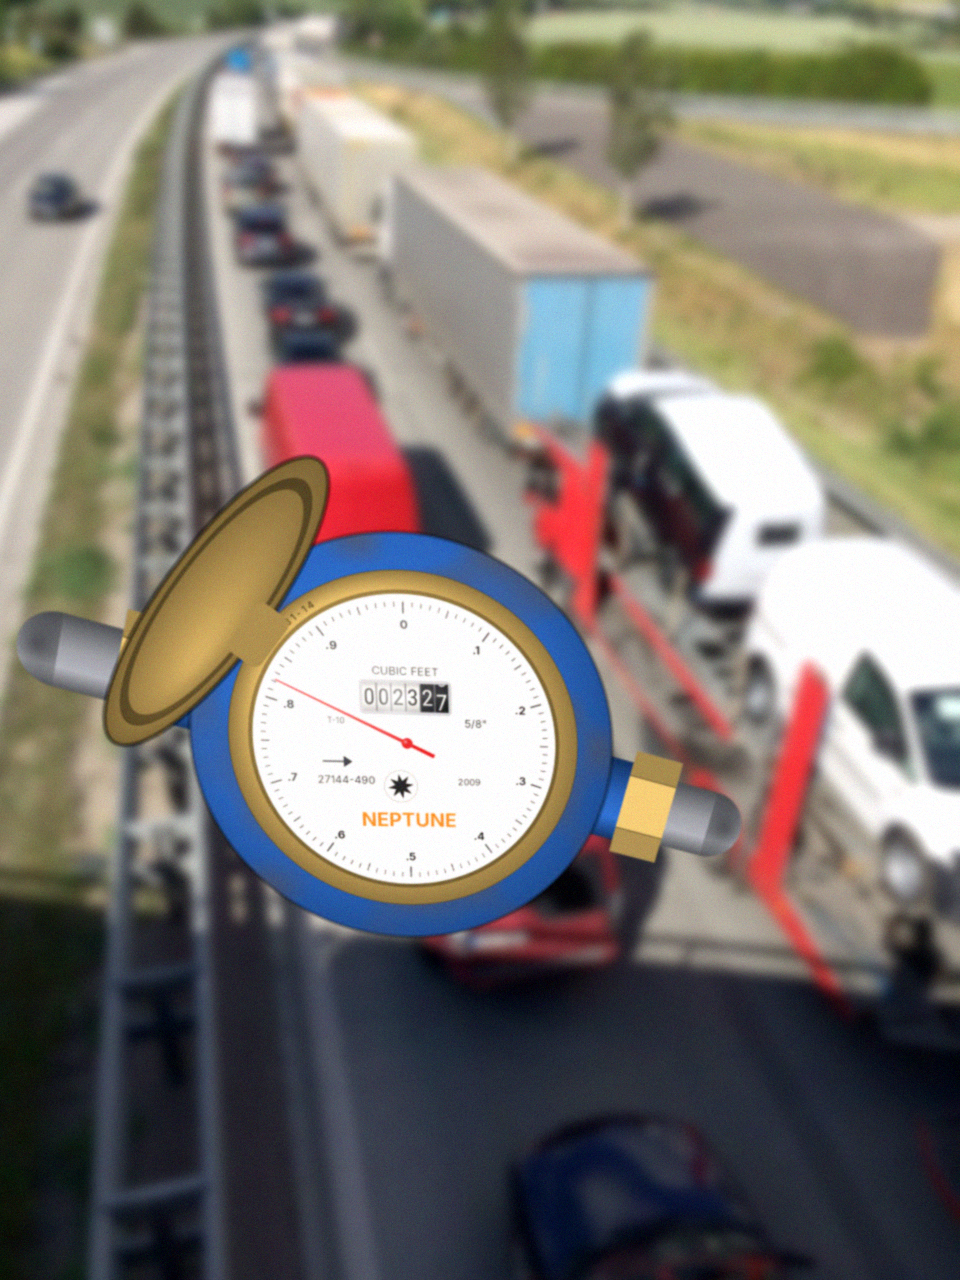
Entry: 2326.82 ft³
